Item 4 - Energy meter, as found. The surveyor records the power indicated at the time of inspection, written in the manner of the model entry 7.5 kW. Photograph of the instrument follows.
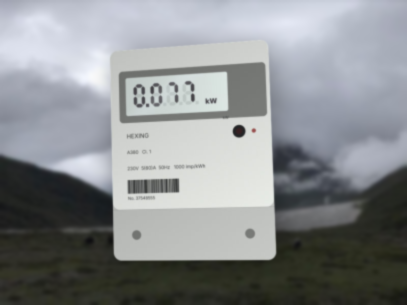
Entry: 0.077 kW
